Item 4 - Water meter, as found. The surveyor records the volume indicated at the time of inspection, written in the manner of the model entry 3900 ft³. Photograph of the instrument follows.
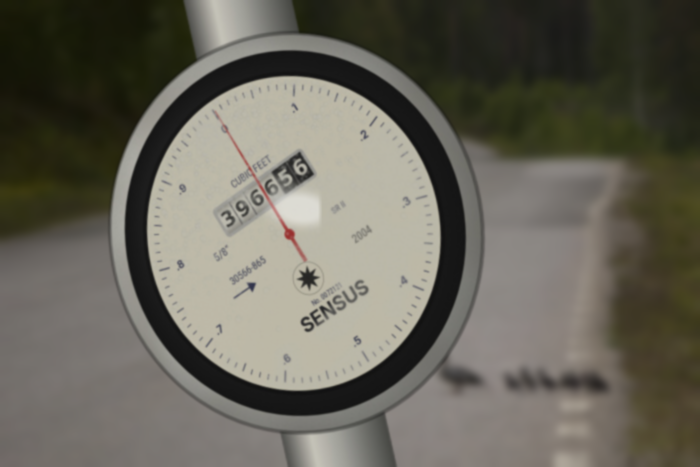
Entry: 396656.00 ft³
